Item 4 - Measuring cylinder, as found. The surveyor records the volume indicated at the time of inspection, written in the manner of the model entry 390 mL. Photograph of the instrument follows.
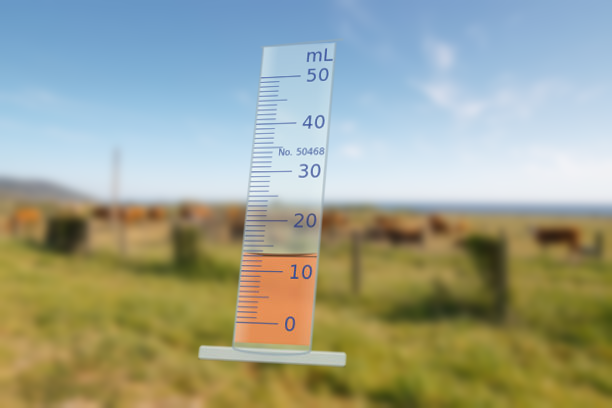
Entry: 13 mL
